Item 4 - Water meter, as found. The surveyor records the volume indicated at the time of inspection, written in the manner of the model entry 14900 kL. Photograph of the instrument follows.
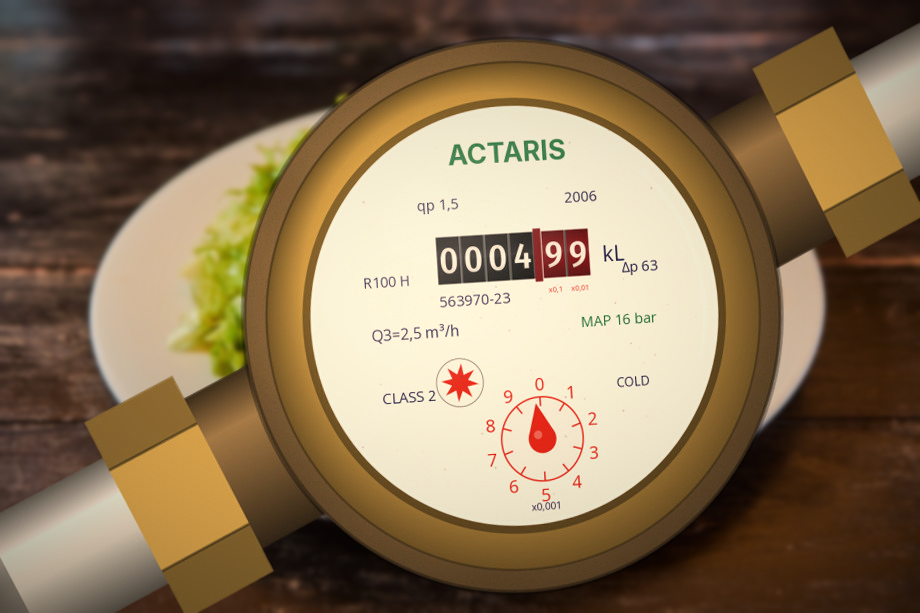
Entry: 4.989 kL
